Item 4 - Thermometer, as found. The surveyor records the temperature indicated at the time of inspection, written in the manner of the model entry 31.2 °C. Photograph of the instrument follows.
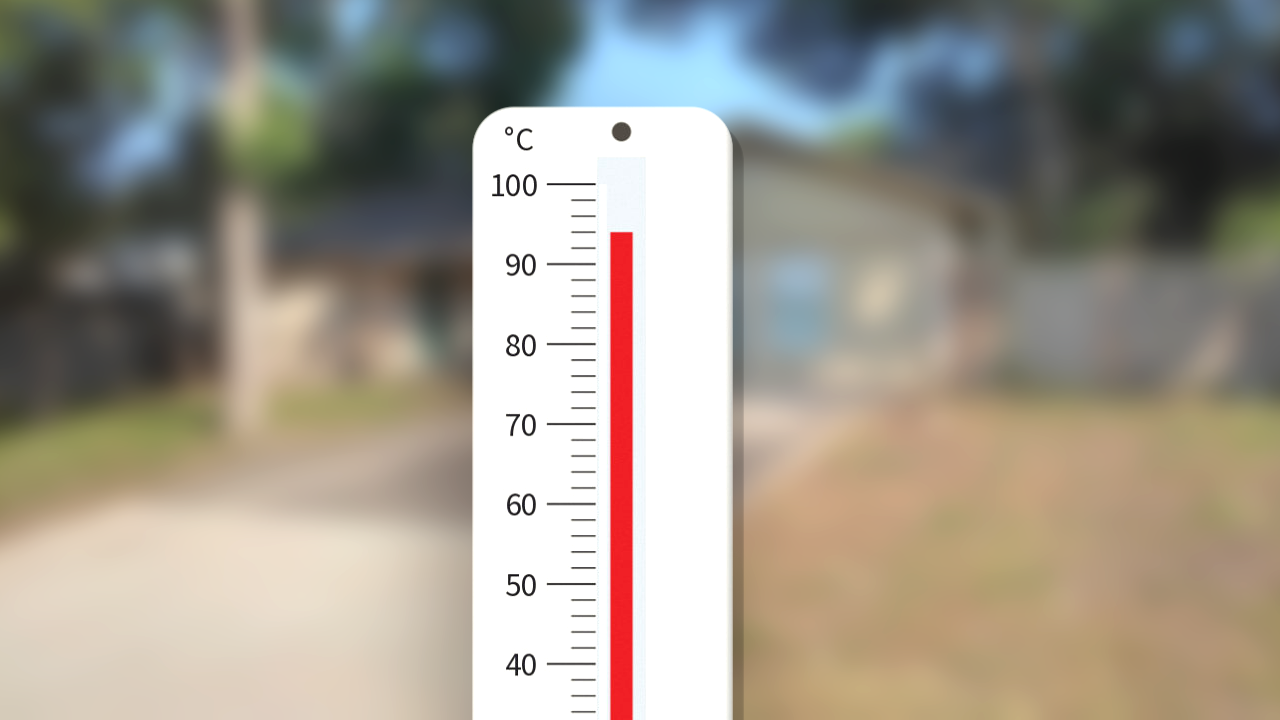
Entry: 94 °C
